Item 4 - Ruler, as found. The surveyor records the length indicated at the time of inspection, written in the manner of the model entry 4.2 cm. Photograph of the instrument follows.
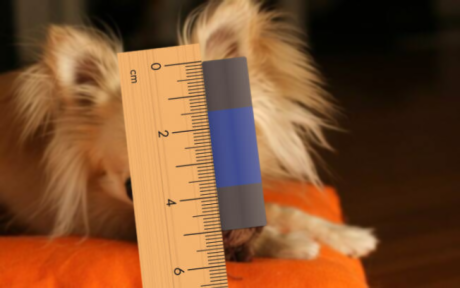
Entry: 5 cm
